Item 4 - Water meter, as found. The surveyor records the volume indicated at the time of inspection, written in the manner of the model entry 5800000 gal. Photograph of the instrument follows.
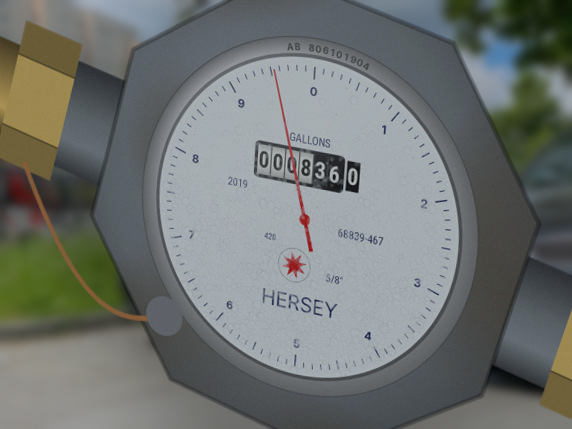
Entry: 8359.5 gal
